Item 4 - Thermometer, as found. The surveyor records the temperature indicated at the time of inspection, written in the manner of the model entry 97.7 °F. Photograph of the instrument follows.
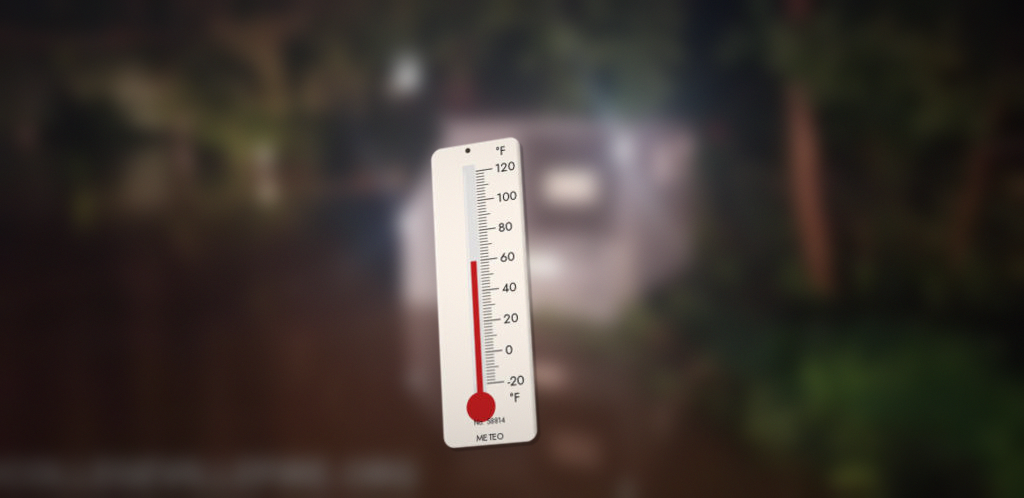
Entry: 60 °F
